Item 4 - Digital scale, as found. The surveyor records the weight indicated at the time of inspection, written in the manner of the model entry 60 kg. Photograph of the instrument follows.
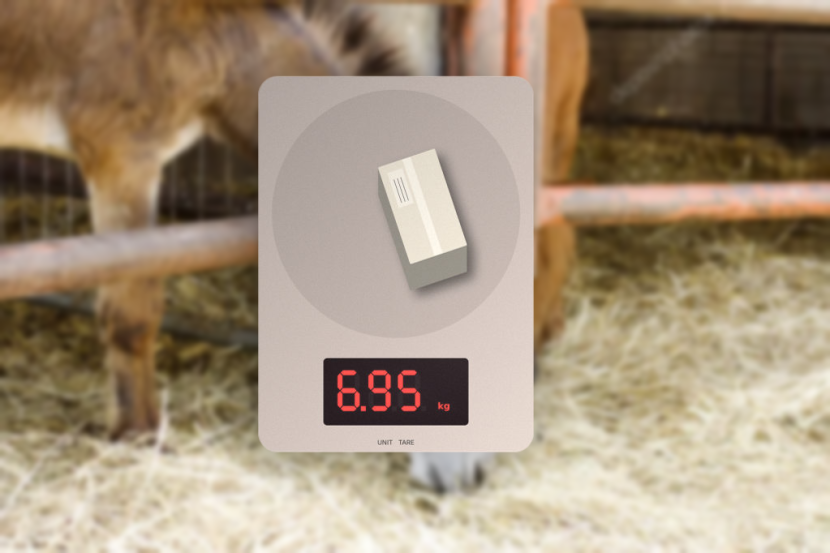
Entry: 6.95 kg
